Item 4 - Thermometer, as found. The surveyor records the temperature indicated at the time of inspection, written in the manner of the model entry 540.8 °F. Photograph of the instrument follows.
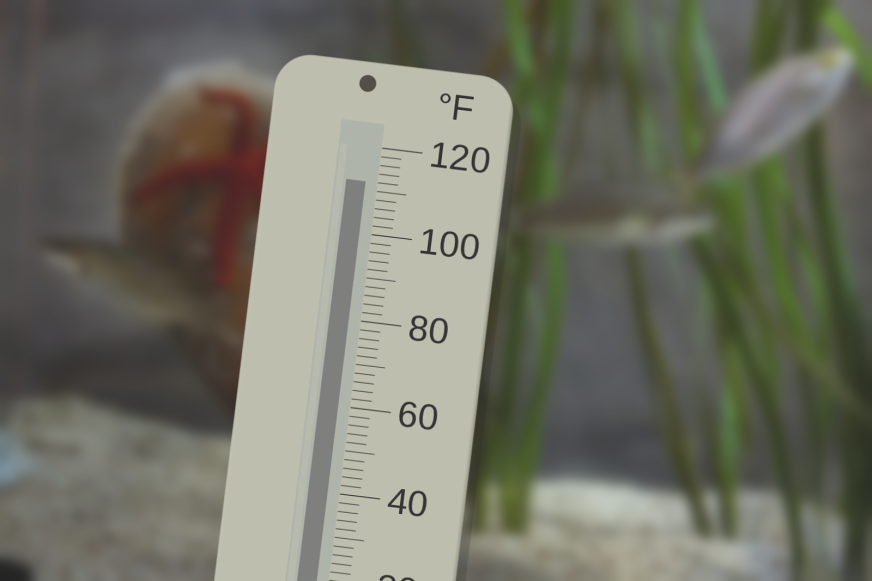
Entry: 112 °F
